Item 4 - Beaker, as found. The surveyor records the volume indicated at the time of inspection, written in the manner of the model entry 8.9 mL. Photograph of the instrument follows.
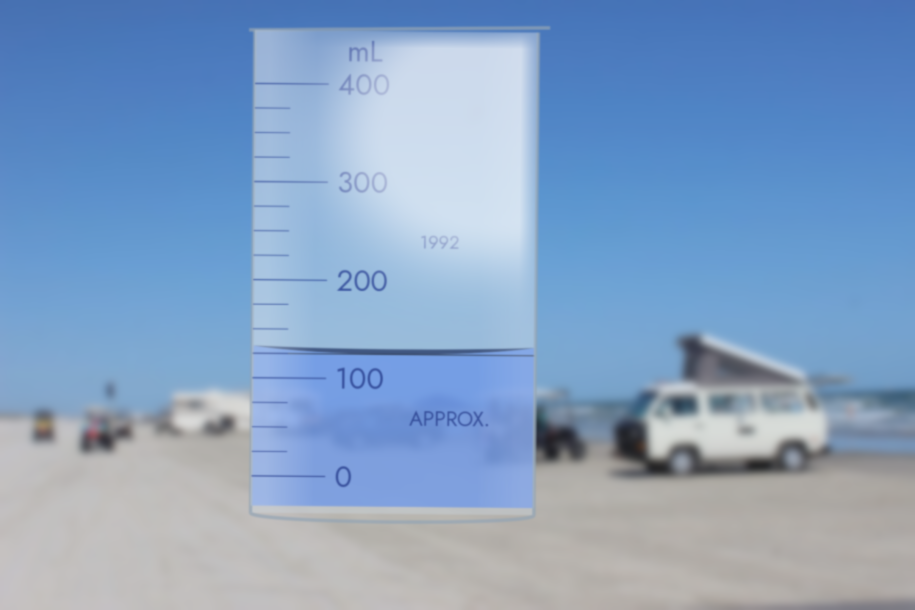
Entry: 125 mL
